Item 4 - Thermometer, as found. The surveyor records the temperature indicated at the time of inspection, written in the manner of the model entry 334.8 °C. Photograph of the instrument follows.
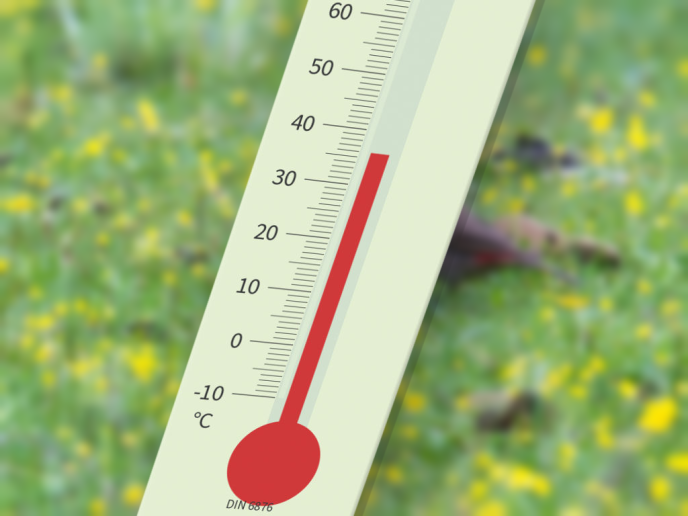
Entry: 36 °C
